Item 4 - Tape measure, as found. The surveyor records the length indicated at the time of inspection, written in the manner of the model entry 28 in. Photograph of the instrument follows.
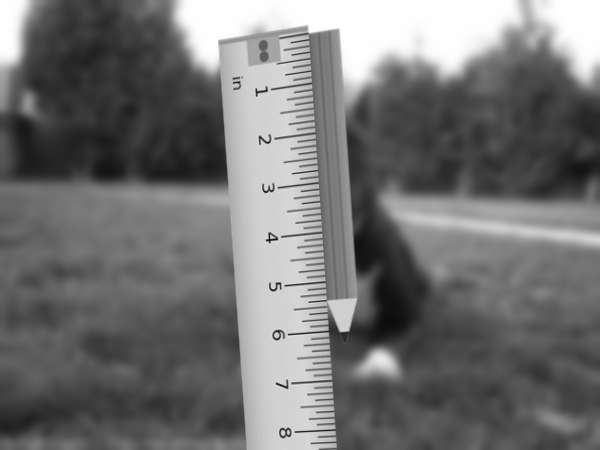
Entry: 6.25 in
